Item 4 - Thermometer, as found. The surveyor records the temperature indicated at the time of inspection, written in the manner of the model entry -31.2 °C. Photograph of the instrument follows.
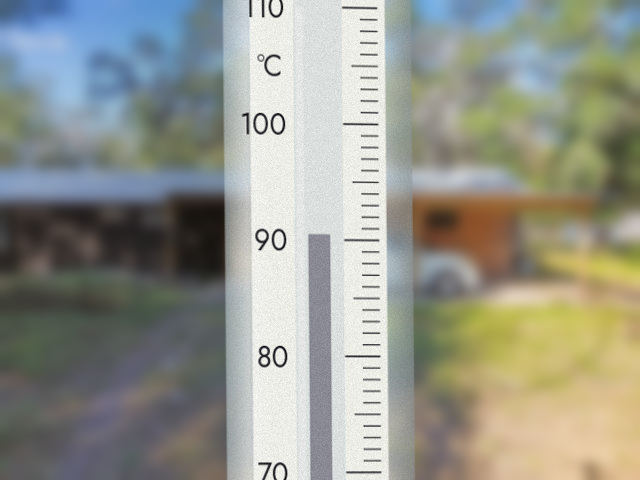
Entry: 90.5 °C
